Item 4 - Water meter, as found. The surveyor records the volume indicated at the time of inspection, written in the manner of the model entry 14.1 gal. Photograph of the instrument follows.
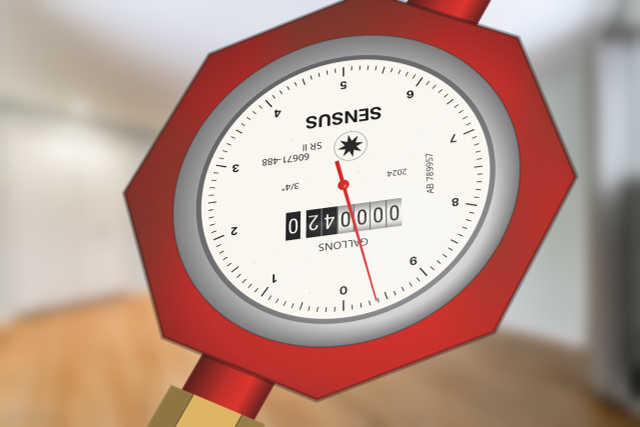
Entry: 419.6 gal
